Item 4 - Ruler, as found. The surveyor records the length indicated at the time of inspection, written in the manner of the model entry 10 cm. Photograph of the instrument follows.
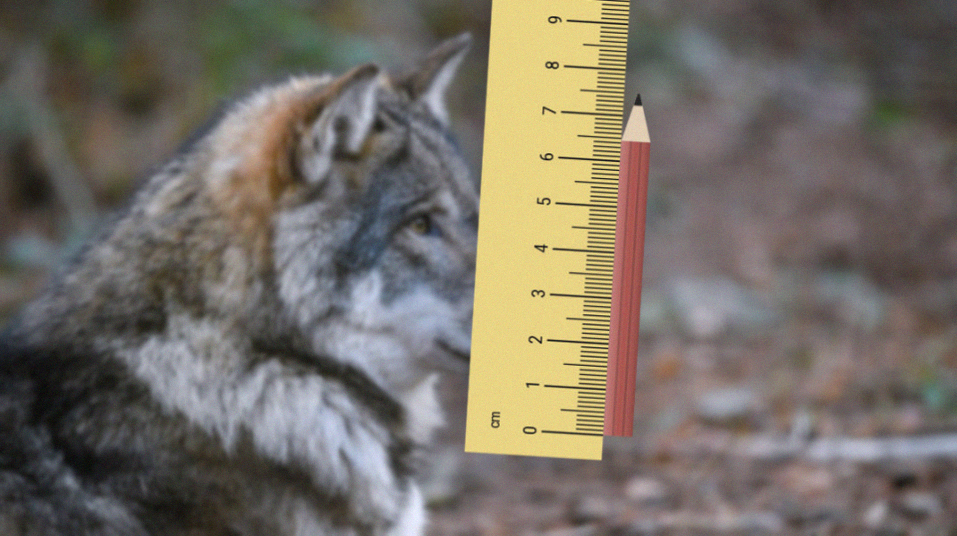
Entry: 7.5 cm
